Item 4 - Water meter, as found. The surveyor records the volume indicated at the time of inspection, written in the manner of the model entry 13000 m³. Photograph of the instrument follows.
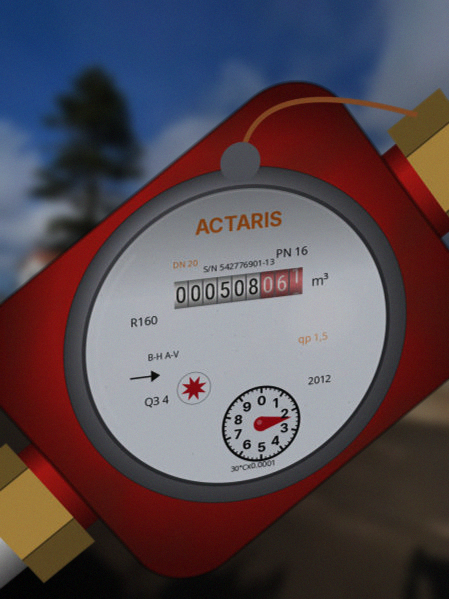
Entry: 508.0612 m³
